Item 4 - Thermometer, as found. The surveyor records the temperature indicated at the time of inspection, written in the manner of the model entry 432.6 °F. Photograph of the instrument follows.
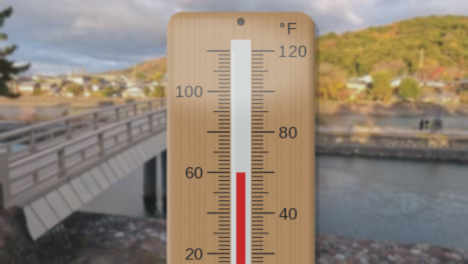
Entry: 60 °F
